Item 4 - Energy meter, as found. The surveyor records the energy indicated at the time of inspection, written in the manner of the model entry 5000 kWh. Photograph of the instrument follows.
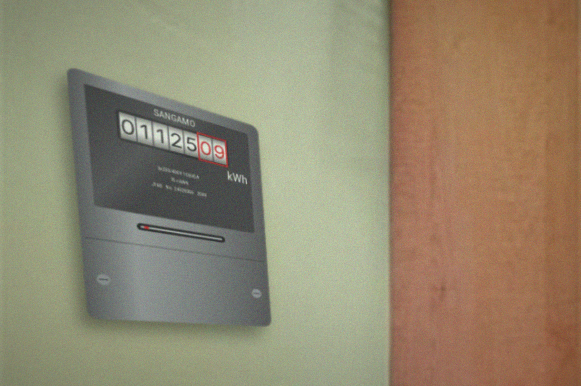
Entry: 1125.09 kWh
